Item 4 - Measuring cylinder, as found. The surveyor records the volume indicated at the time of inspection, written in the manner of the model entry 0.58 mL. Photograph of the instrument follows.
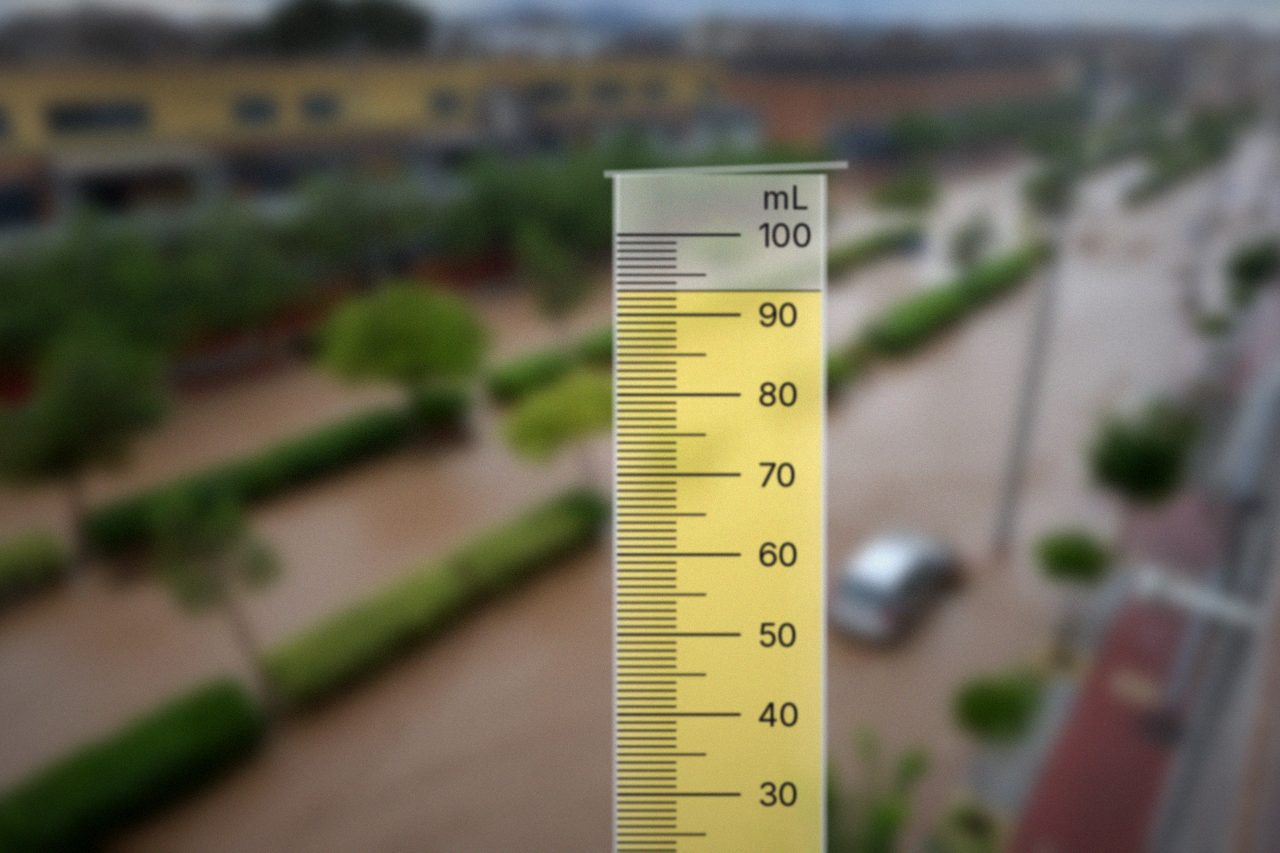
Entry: 93 mL
